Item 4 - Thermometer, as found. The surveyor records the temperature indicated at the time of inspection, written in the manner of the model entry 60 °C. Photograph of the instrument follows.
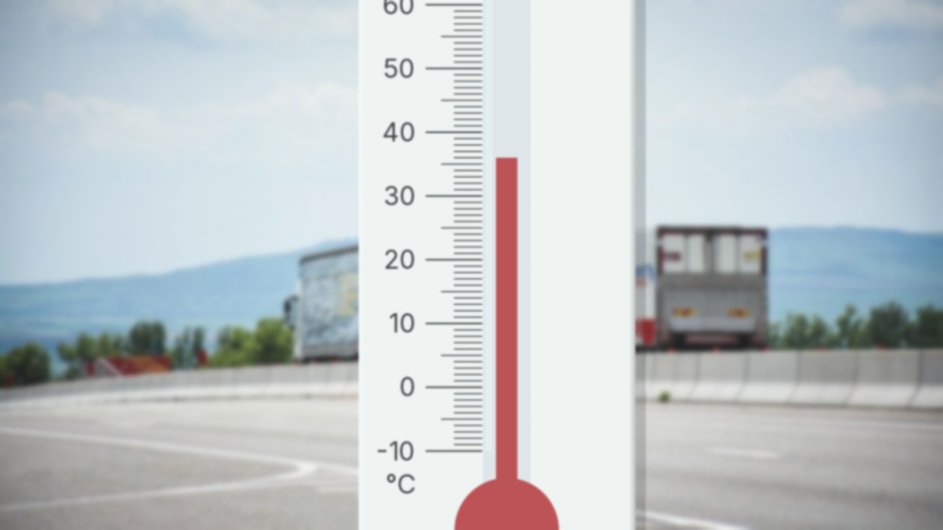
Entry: 36 °C
